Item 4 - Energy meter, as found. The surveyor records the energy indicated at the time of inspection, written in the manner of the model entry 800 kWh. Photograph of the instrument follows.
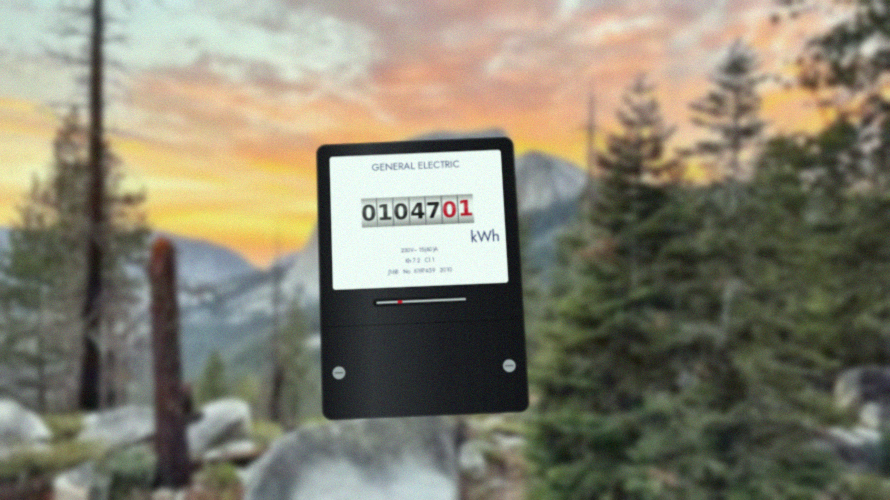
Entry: 1047.01 kWh
